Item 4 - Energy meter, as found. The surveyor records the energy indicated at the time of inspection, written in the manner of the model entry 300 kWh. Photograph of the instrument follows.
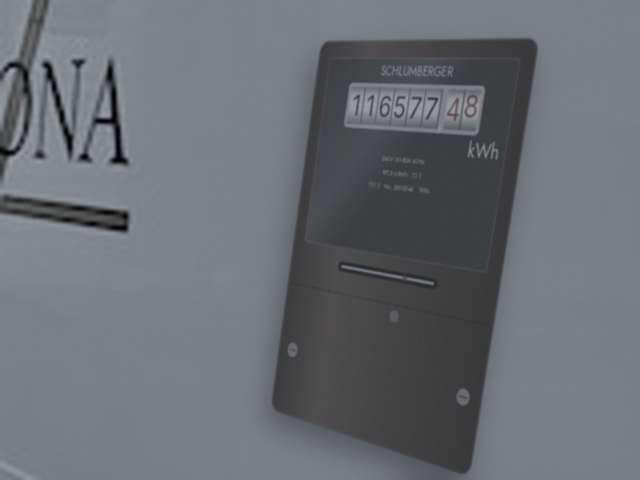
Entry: 116577.48 kWh
